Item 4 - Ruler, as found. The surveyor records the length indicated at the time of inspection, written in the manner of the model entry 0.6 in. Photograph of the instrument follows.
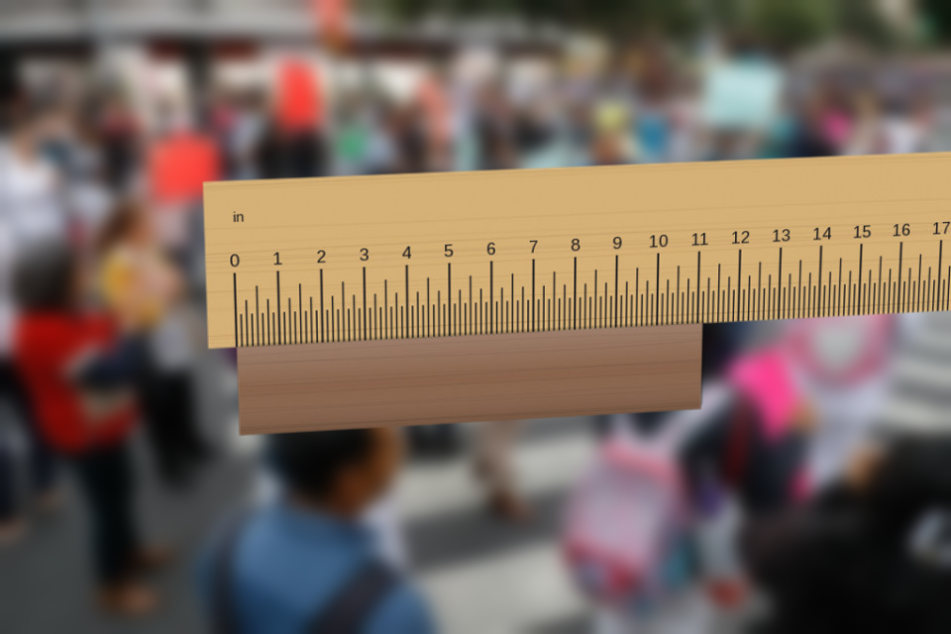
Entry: 11.125 in
